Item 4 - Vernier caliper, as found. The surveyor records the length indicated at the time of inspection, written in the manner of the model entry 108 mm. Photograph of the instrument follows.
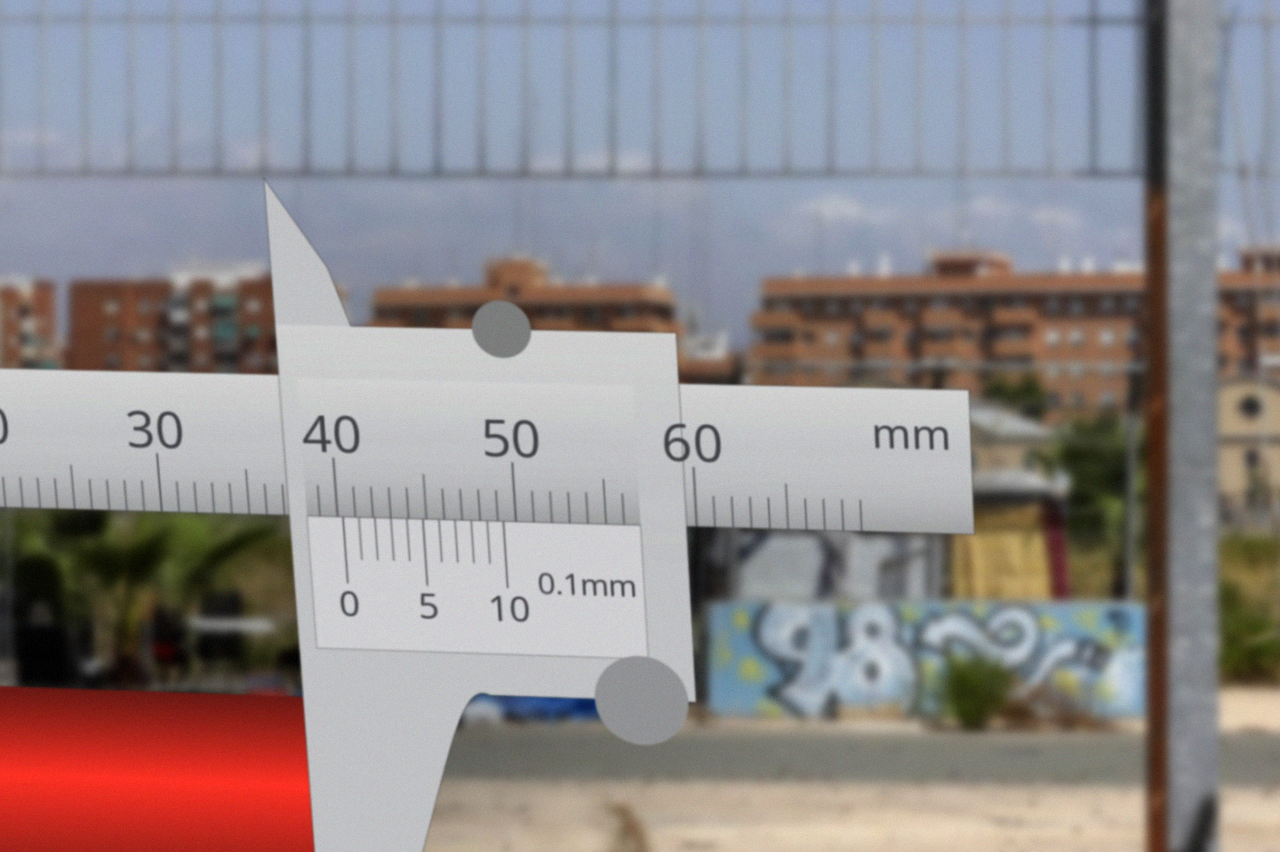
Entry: 40.3 mm
